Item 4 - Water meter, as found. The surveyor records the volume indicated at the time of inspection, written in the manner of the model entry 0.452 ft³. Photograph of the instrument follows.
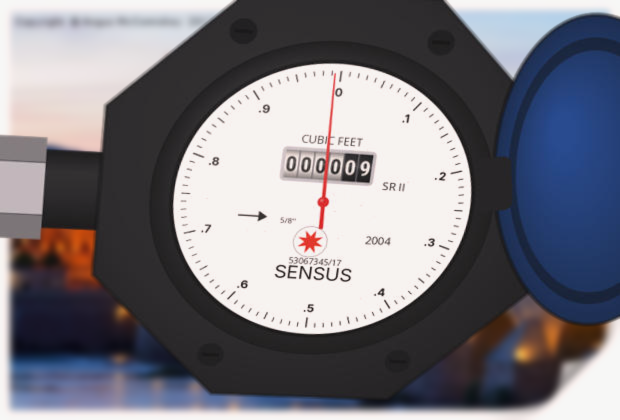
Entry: 8.99 ft³
